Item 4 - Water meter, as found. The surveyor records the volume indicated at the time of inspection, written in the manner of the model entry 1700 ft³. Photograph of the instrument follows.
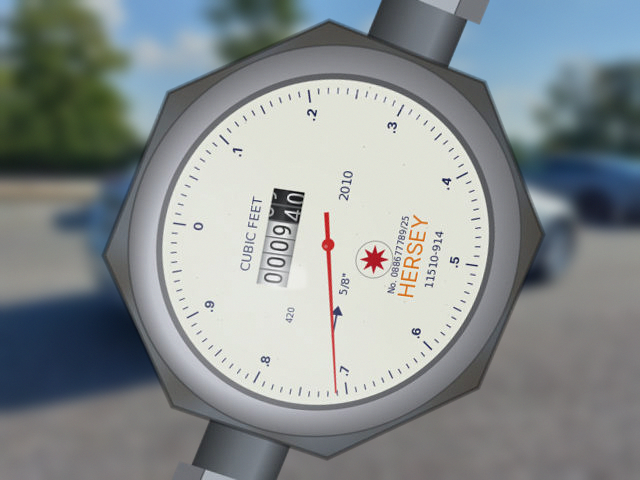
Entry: 939.71 ft³
